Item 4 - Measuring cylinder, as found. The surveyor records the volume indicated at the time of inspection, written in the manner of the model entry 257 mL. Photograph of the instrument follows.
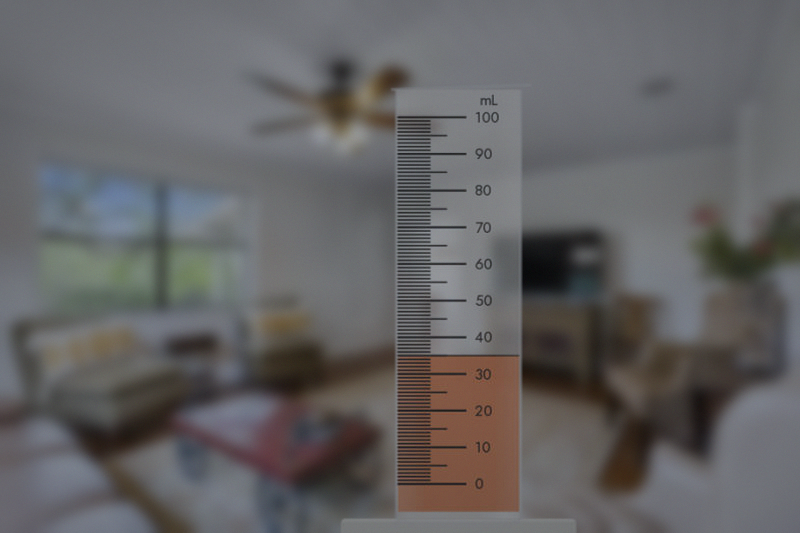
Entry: 35 mL
